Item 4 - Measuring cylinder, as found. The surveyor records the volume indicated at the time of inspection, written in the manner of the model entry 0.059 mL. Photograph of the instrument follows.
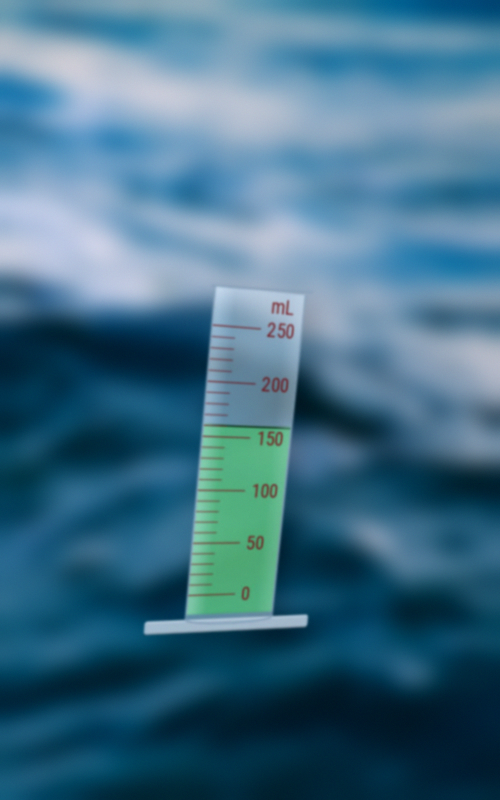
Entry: 160 mL
